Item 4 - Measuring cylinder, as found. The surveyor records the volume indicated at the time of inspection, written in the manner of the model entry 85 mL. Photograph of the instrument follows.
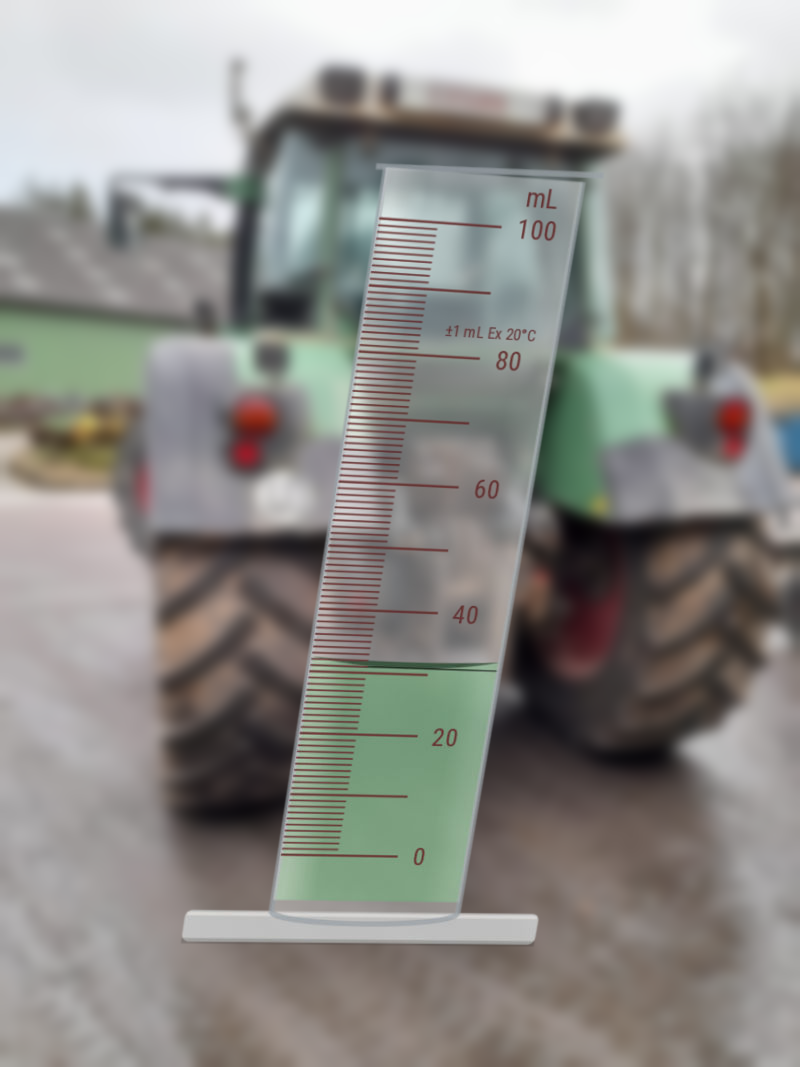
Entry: 31 mL
